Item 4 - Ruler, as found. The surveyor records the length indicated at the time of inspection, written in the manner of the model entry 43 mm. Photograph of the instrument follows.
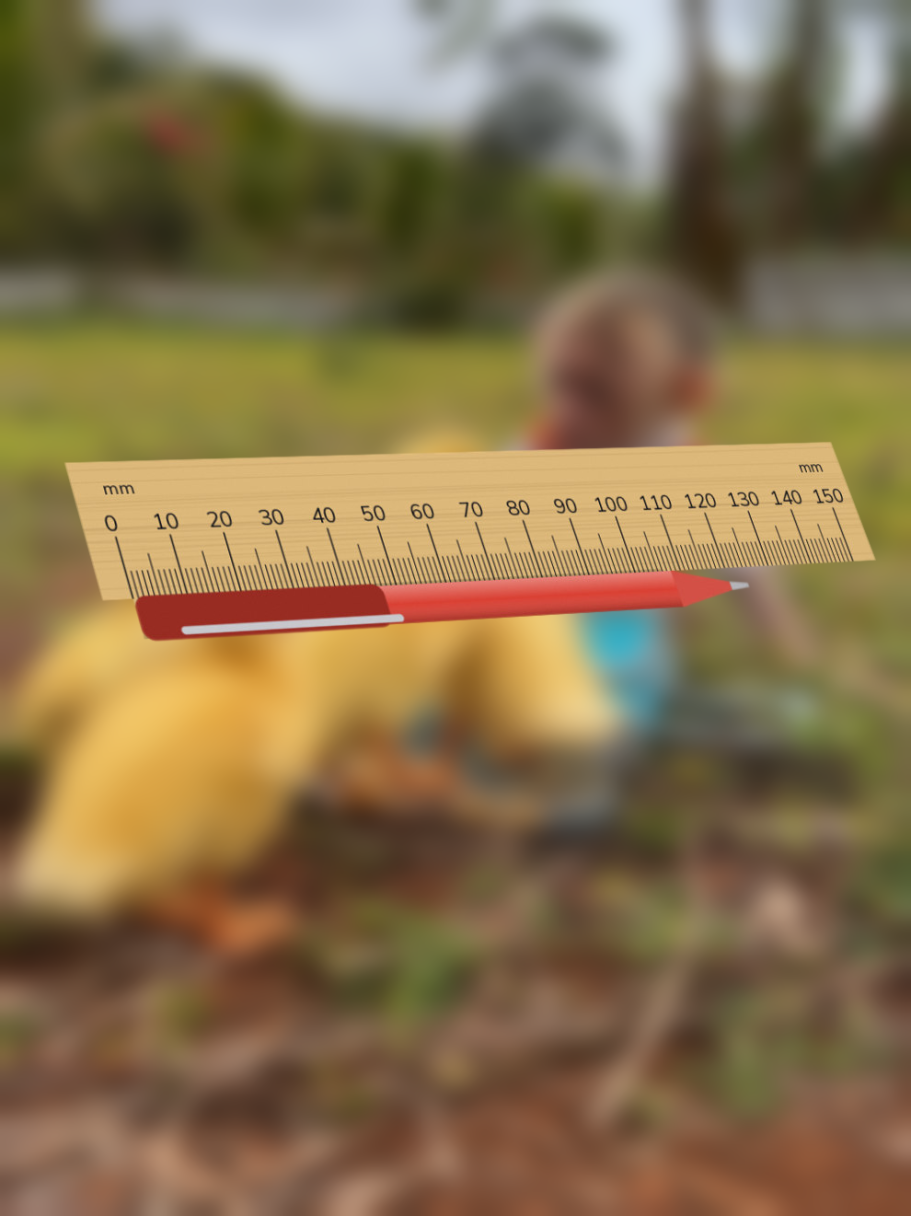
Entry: 124 mm
